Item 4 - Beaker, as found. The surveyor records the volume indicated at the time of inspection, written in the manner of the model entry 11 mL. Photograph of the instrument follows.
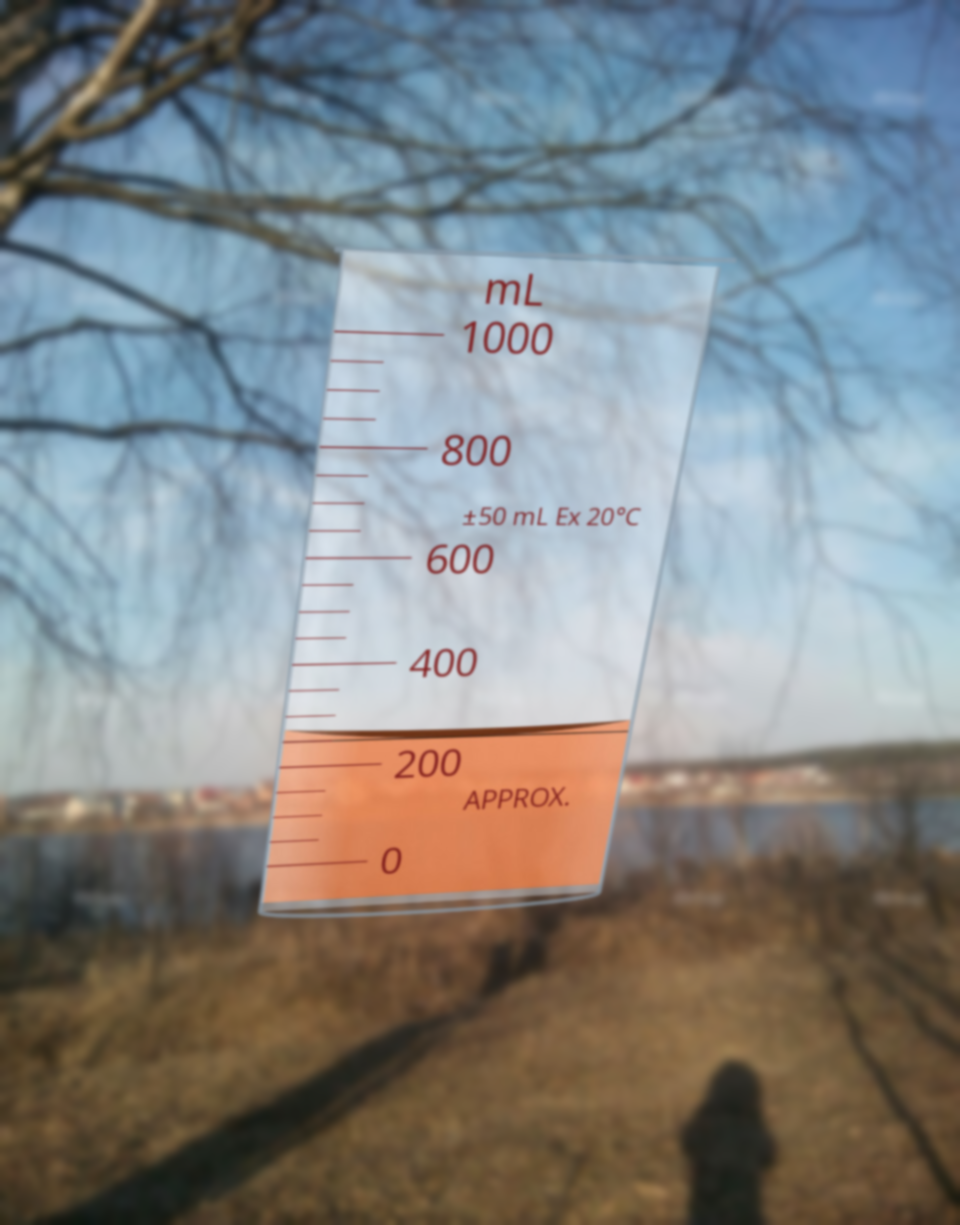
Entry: 250 mL
